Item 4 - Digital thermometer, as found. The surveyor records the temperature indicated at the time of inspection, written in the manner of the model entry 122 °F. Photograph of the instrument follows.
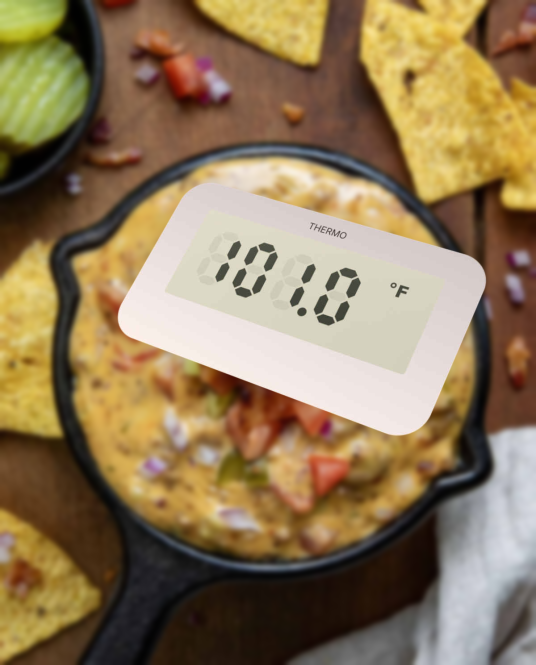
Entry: 101.0 °F
